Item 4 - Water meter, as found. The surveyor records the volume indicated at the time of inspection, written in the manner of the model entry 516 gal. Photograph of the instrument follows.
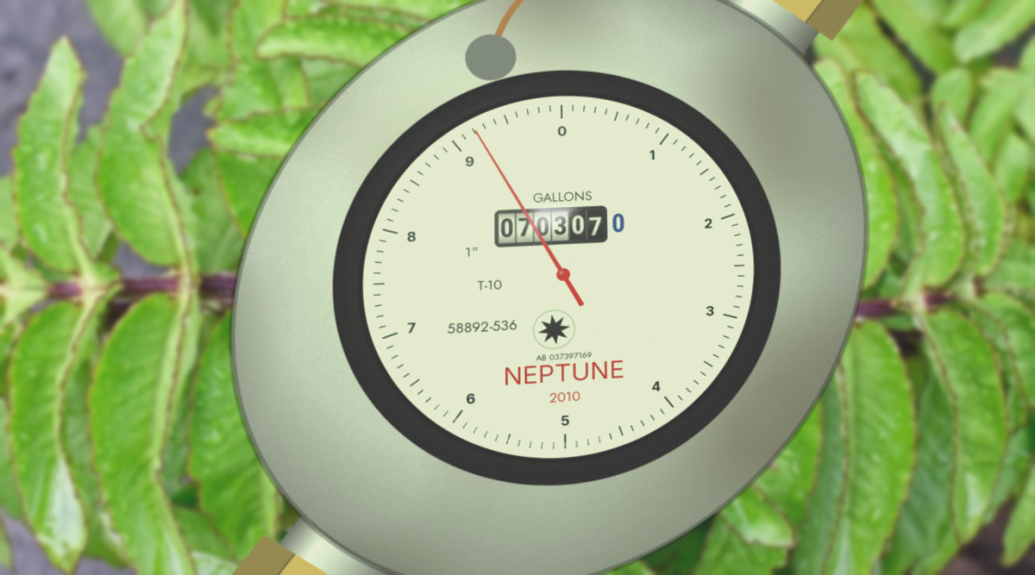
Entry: 703069.2 gal
